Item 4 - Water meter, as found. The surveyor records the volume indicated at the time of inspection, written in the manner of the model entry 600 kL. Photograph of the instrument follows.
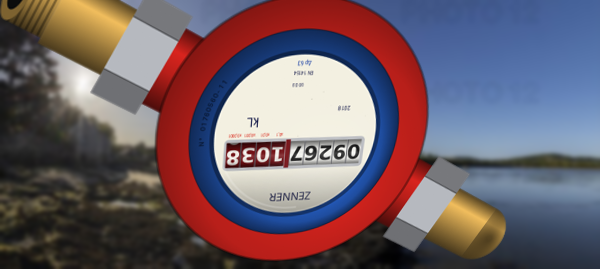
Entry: 9267.1038 kL
